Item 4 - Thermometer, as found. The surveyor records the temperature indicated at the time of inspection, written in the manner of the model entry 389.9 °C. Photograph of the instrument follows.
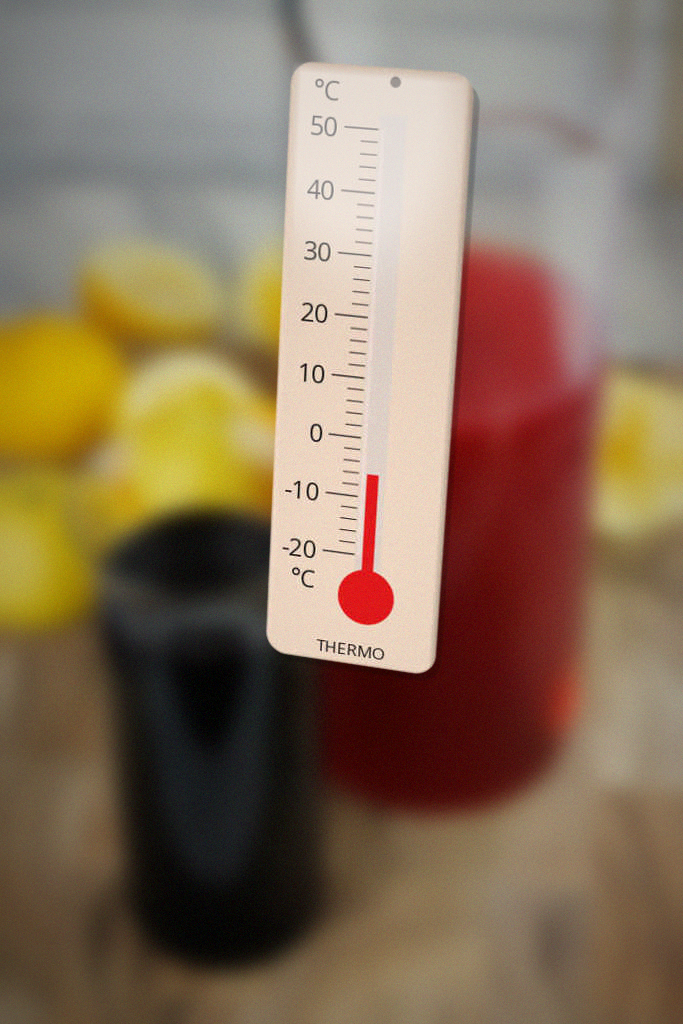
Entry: -6 °C
